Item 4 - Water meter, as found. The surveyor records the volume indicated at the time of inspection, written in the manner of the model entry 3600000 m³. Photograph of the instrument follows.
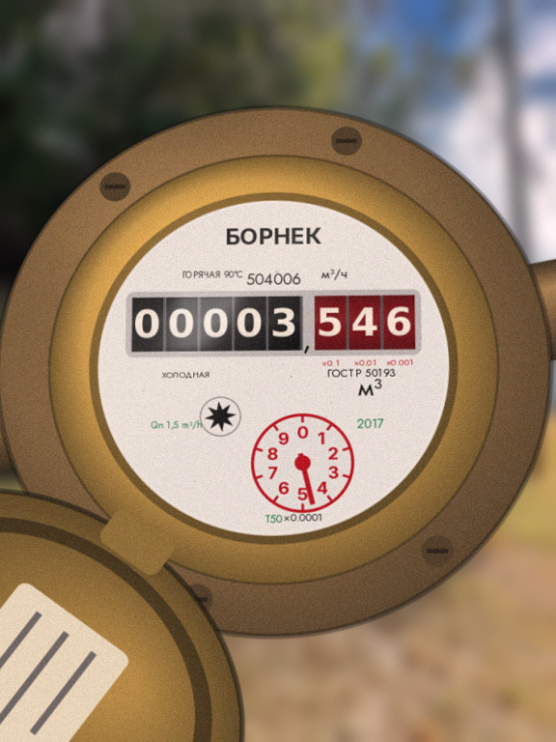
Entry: 3.5464 m³
